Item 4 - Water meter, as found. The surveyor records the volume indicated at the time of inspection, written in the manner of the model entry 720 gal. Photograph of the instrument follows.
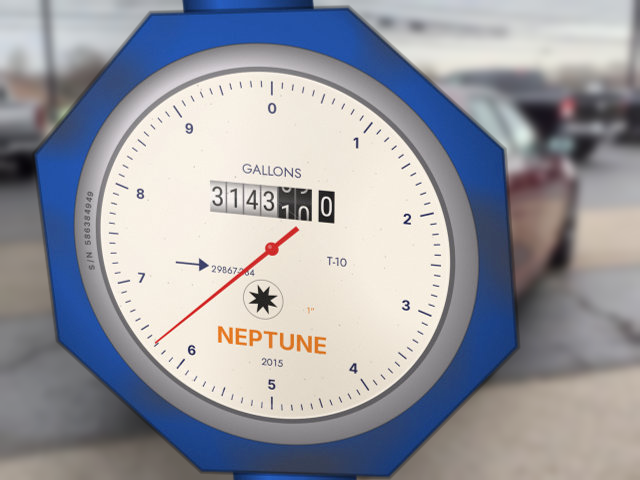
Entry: 3143096.3 gal
